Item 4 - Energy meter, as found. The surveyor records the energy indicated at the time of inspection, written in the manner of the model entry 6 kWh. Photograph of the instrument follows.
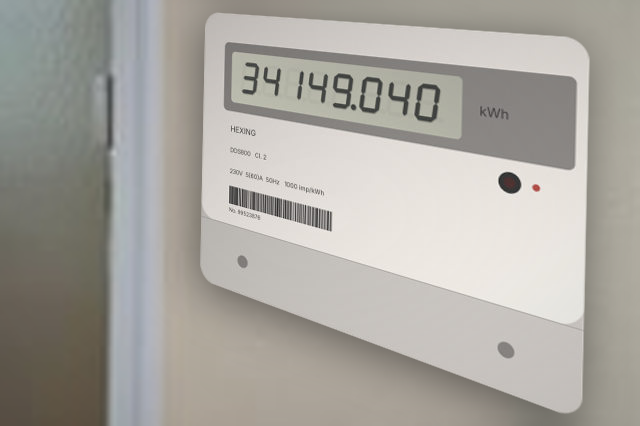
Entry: 34149.040 kWh
